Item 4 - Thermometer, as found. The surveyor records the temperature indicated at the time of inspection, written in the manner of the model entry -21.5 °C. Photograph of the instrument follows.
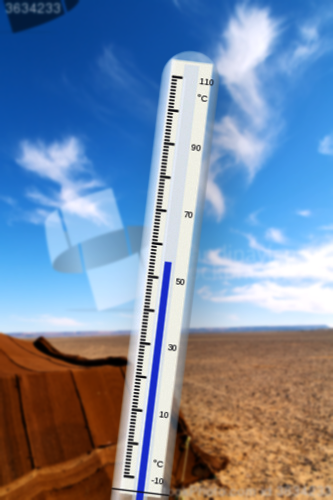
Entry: 55 °C
